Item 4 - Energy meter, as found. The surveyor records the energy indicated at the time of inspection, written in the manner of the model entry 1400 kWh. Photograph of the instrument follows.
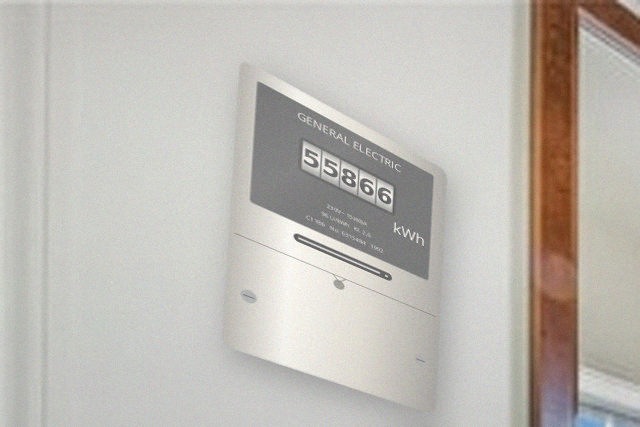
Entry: 55866 kWh
